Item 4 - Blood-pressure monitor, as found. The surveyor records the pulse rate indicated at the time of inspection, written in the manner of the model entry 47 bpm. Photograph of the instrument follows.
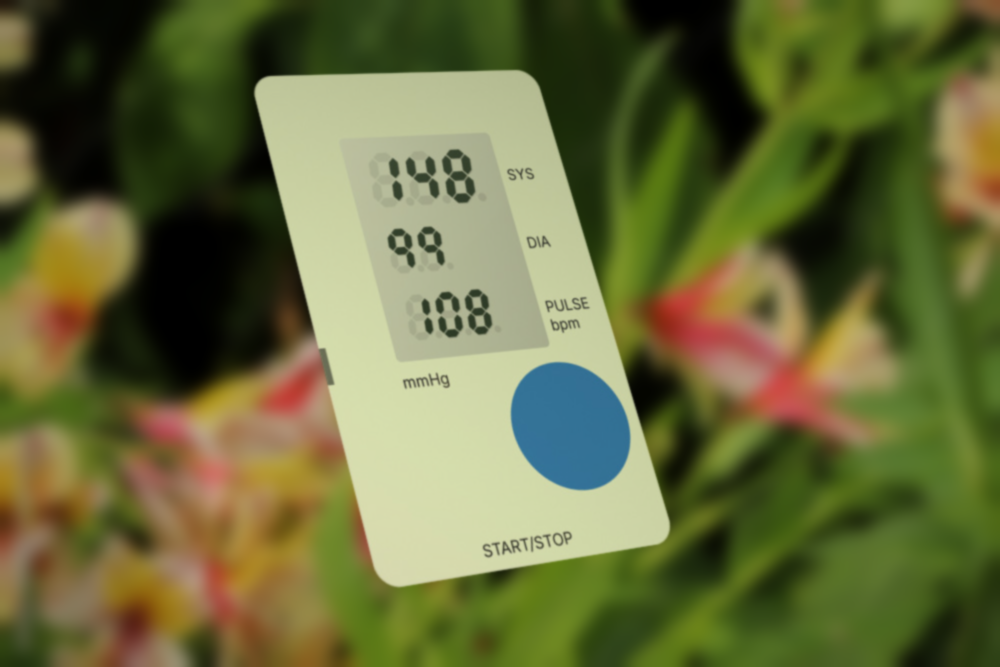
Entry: 108 bpm
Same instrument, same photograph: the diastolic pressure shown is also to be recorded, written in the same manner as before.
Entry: 99 mmHg
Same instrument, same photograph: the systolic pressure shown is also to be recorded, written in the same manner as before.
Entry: 148 mmHg
